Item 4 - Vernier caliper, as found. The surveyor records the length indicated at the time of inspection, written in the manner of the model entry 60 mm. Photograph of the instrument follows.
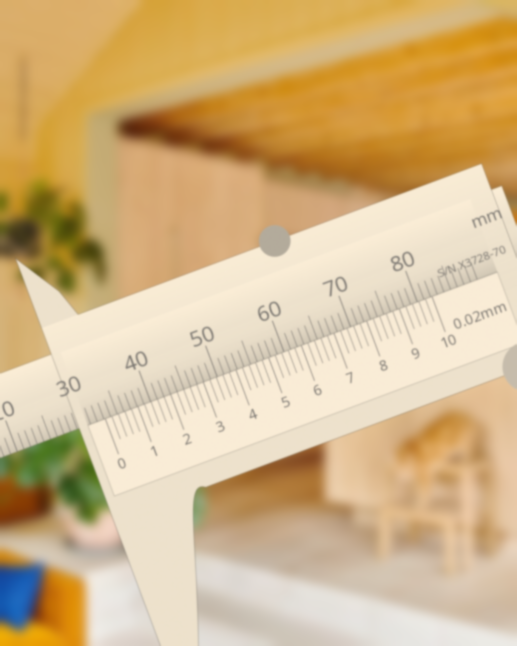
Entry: 33.2 mm
